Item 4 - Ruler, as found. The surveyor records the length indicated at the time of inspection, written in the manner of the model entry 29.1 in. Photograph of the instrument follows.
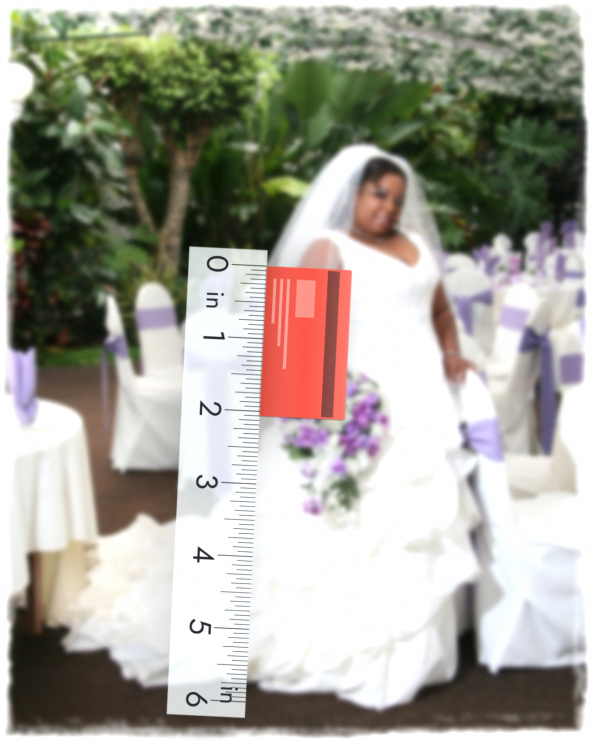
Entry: 2.0625 in
